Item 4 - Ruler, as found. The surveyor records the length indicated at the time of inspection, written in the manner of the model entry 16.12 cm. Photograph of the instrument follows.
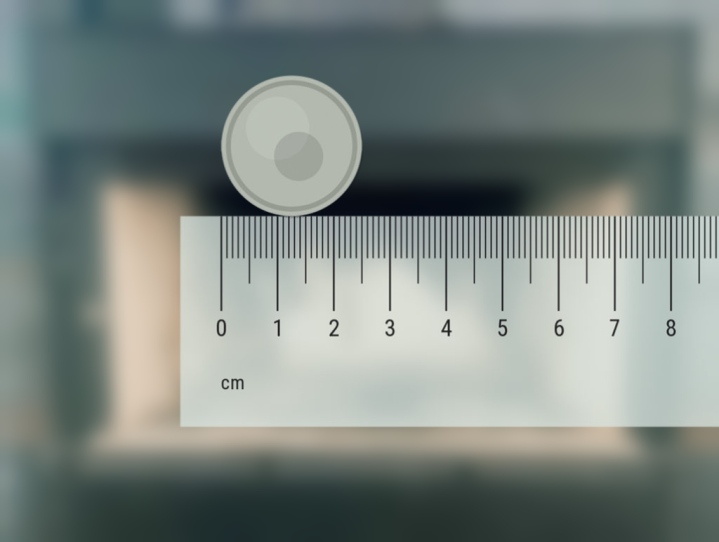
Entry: 2.5 cm
